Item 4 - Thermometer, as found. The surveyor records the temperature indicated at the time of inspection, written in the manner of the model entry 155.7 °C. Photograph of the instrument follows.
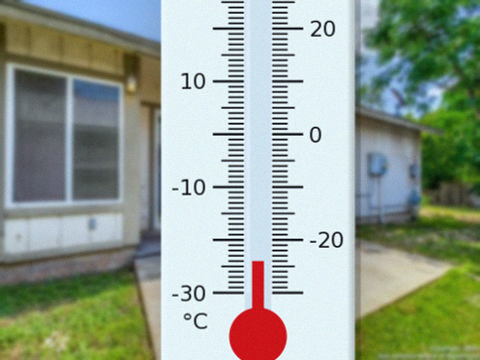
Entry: -24 °C
